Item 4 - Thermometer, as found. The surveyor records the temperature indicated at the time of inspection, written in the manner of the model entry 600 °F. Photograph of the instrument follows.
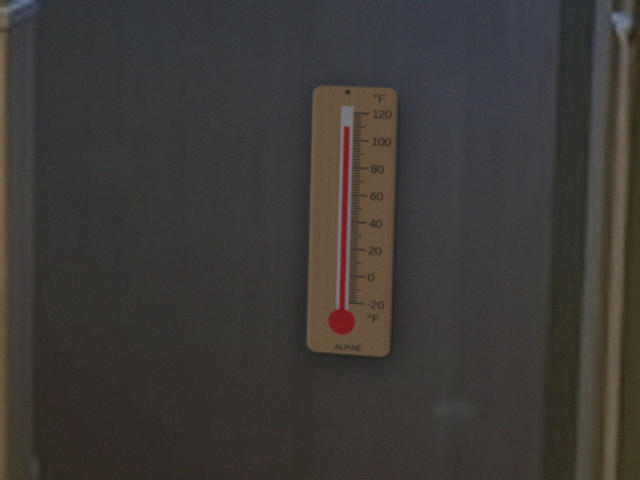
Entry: 110 °F
